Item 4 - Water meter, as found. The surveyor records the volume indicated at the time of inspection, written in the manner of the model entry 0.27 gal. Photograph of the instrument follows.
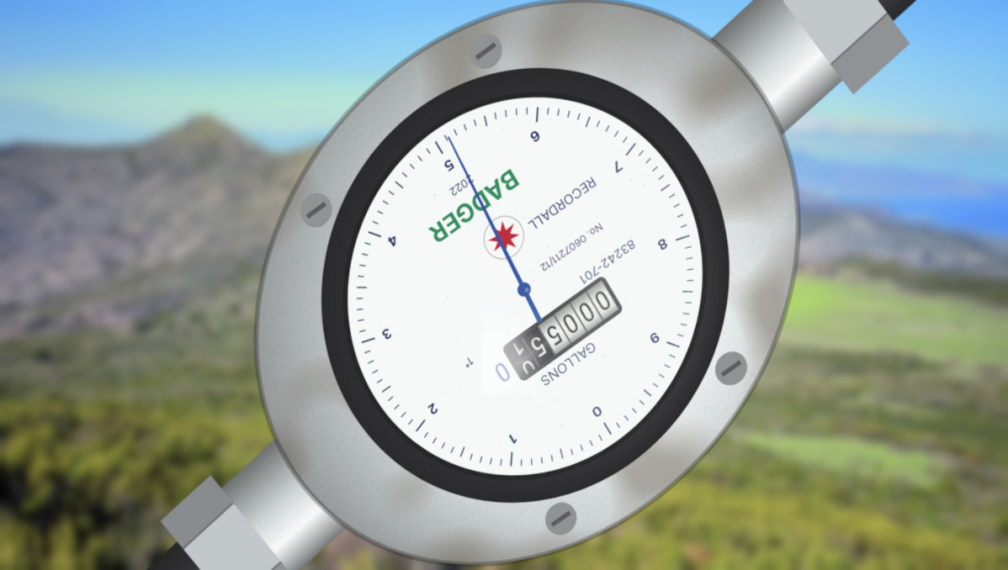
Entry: 5505.1 gal
